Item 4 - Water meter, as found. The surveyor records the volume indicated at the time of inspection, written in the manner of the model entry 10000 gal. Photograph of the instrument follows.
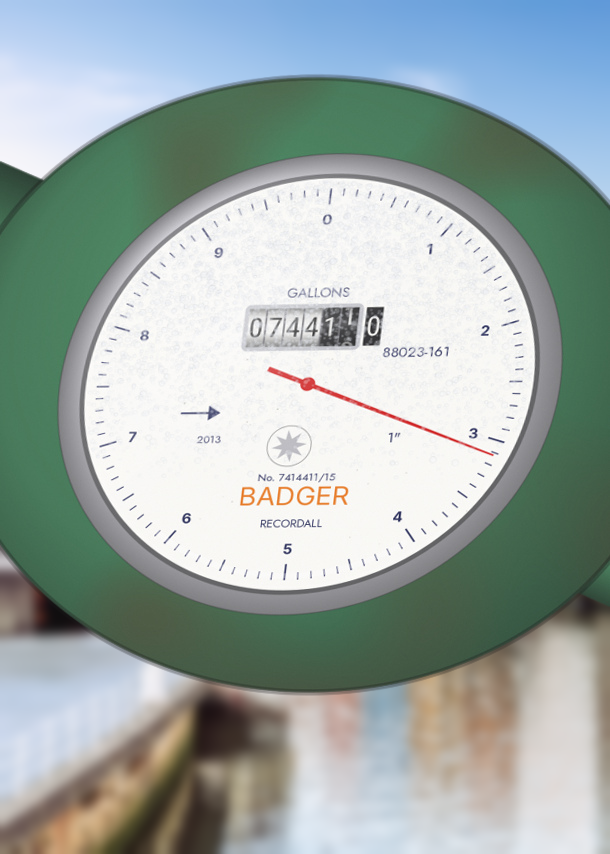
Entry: 744113.1 gal
